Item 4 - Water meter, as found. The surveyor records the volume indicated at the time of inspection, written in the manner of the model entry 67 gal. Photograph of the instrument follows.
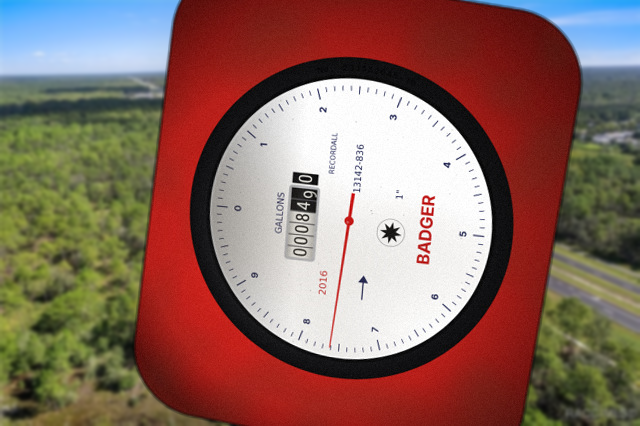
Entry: 8487.6 gal
